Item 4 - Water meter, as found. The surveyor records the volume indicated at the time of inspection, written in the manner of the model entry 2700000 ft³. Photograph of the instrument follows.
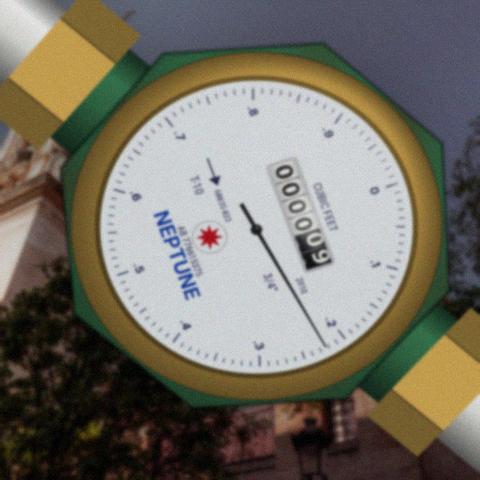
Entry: 9.22 ft³
